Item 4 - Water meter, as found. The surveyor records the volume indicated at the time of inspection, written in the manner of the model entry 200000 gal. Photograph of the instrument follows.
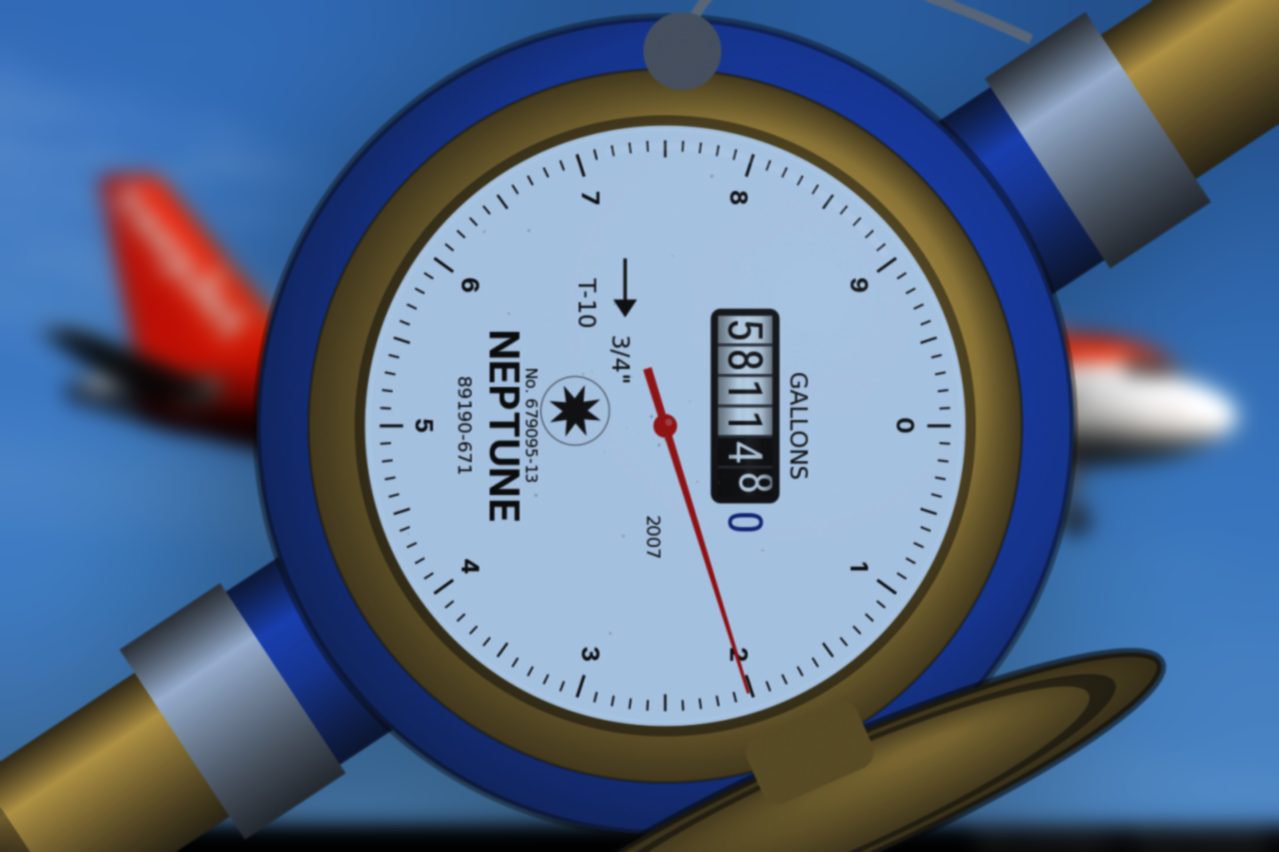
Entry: 5811482.0 gal
